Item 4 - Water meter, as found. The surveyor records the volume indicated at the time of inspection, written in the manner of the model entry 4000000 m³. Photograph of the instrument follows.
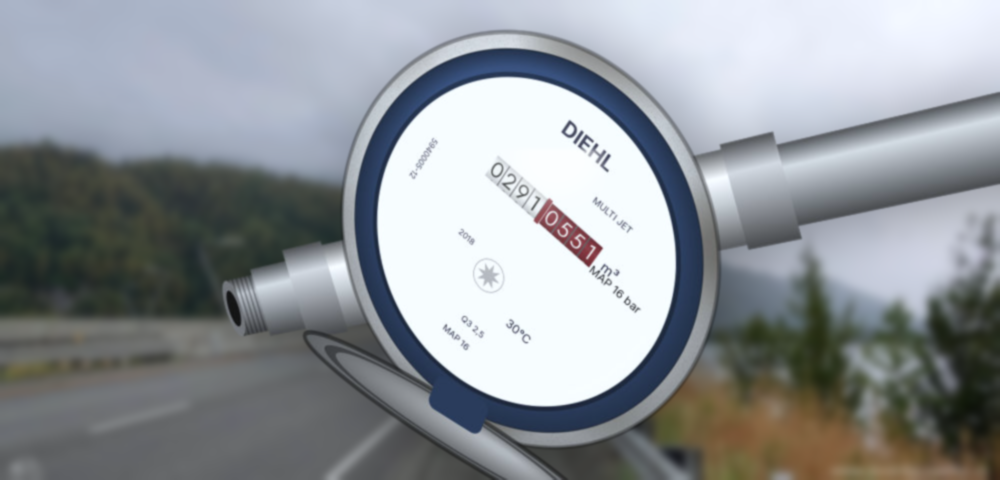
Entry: 291.0551 m³
